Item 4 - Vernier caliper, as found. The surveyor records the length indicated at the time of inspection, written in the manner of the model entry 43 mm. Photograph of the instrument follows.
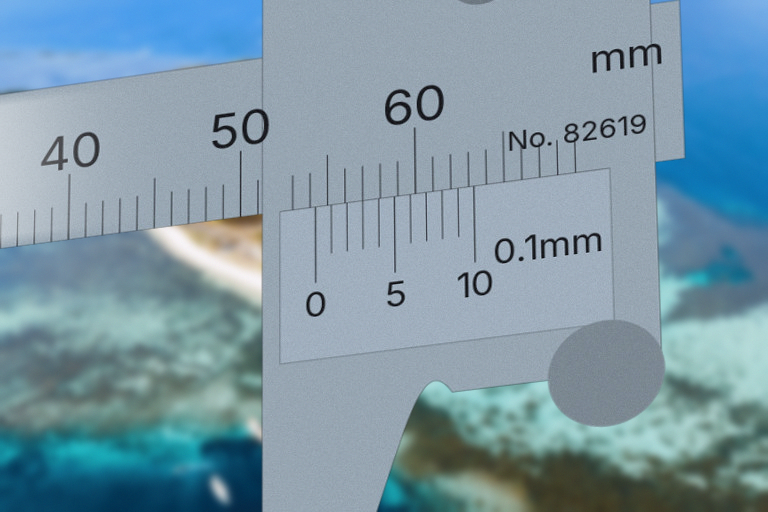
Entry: 54.3 mm
